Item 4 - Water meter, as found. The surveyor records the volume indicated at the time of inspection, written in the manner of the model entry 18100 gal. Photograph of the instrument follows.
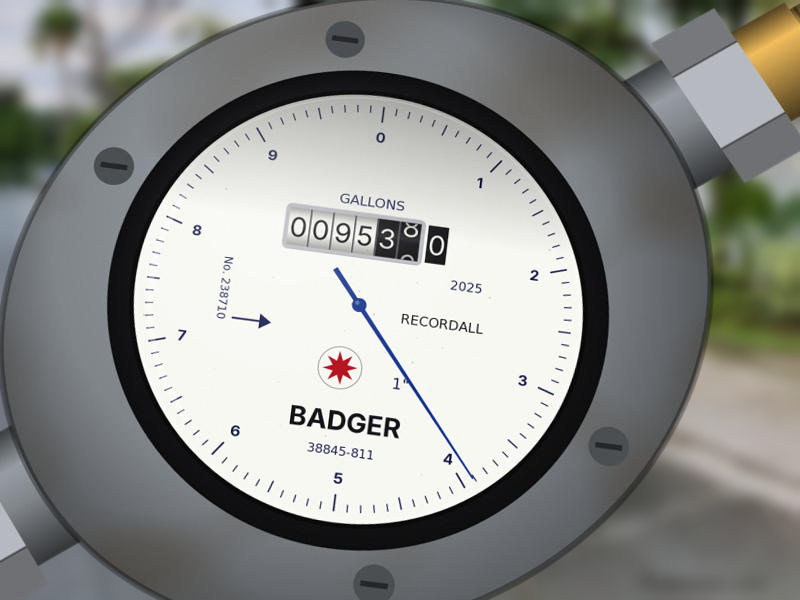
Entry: 95383.9 gal
